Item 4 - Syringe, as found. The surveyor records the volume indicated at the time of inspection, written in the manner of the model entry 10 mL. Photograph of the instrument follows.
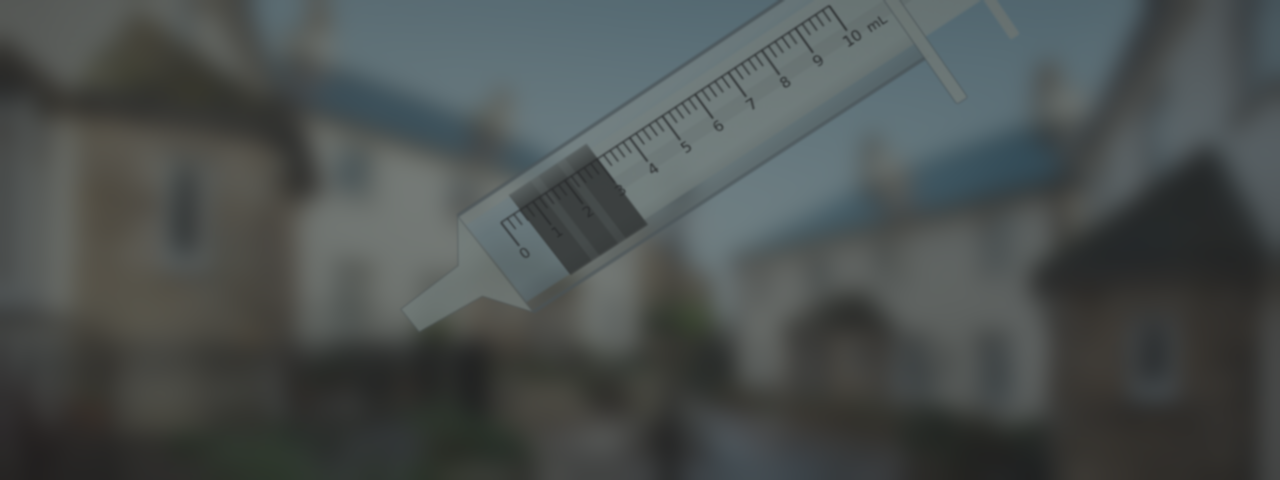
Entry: 0.6 mL
